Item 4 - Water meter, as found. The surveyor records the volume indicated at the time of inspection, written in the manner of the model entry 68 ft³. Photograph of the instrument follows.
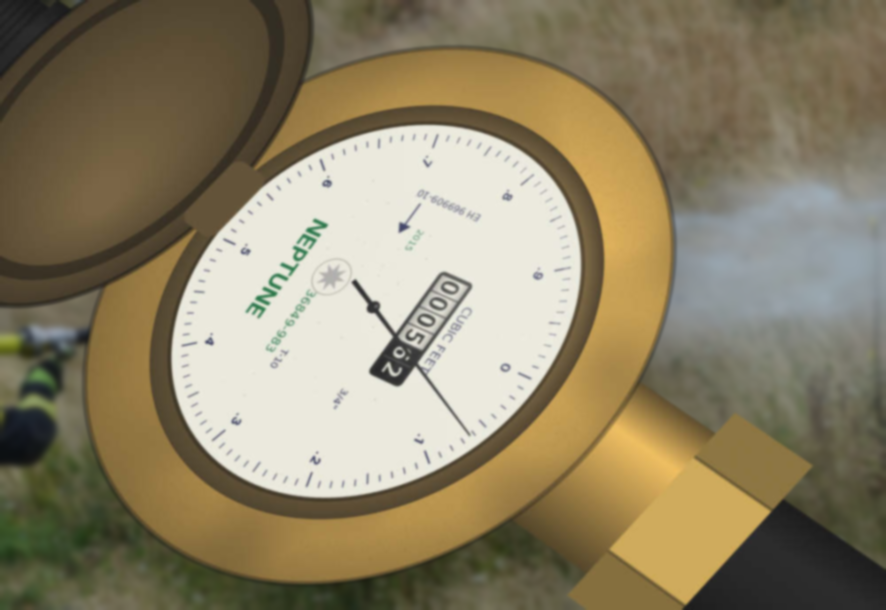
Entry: 562.06 ft³
